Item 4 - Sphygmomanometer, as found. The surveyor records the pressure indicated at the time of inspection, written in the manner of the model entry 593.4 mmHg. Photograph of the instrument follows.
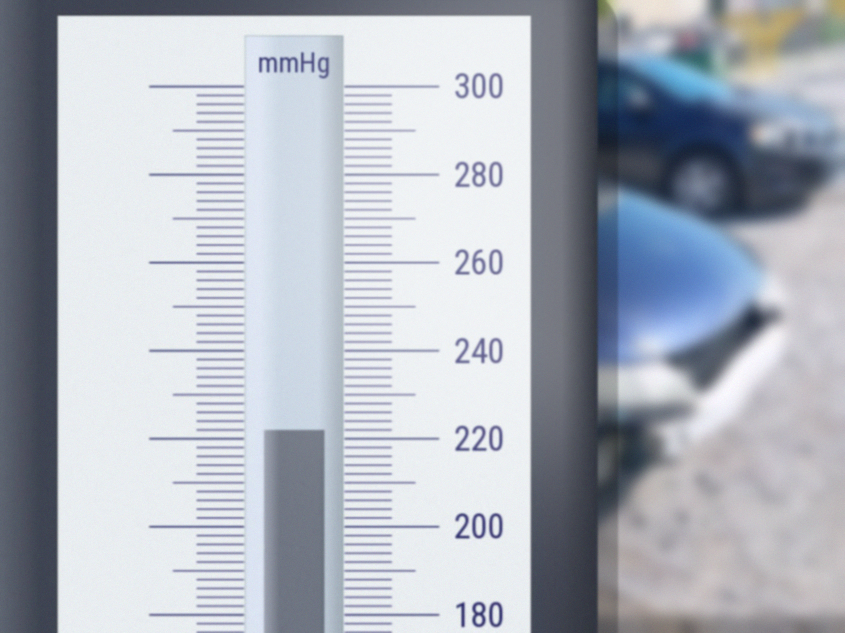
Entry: 222 mmHg
